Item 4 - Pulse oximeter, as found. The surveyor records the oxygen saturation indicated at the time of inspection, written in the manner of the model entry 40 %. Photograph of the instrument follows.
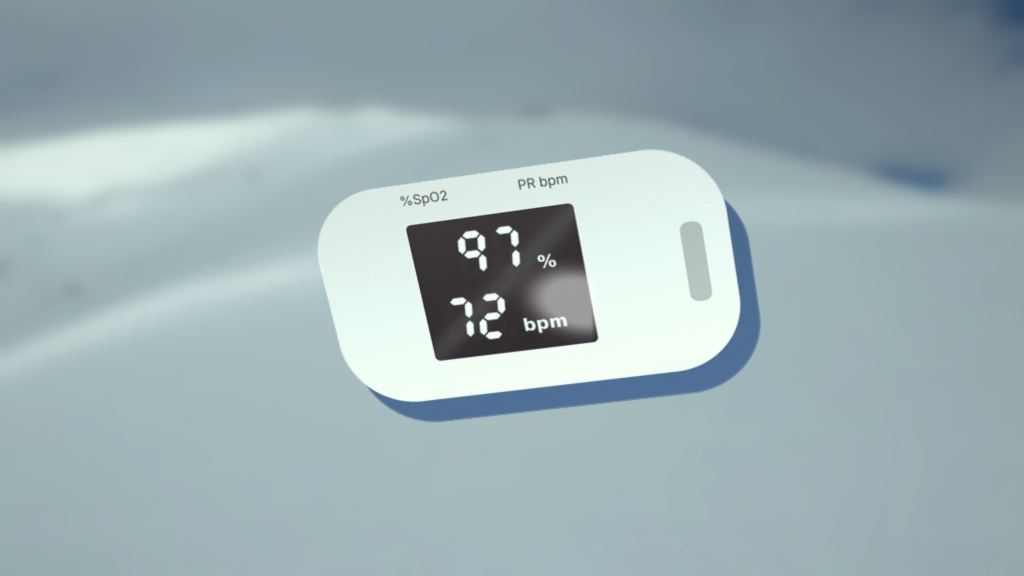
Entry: 97 %
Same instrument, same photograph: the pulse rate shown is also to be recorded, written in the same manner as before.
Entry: 72 bpm
